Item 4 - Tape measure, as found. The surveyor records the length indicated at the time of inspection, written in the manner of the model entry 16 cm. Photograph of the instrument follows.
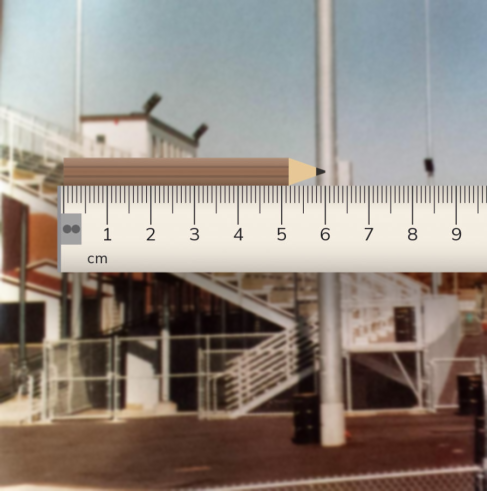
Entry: 6 cm
